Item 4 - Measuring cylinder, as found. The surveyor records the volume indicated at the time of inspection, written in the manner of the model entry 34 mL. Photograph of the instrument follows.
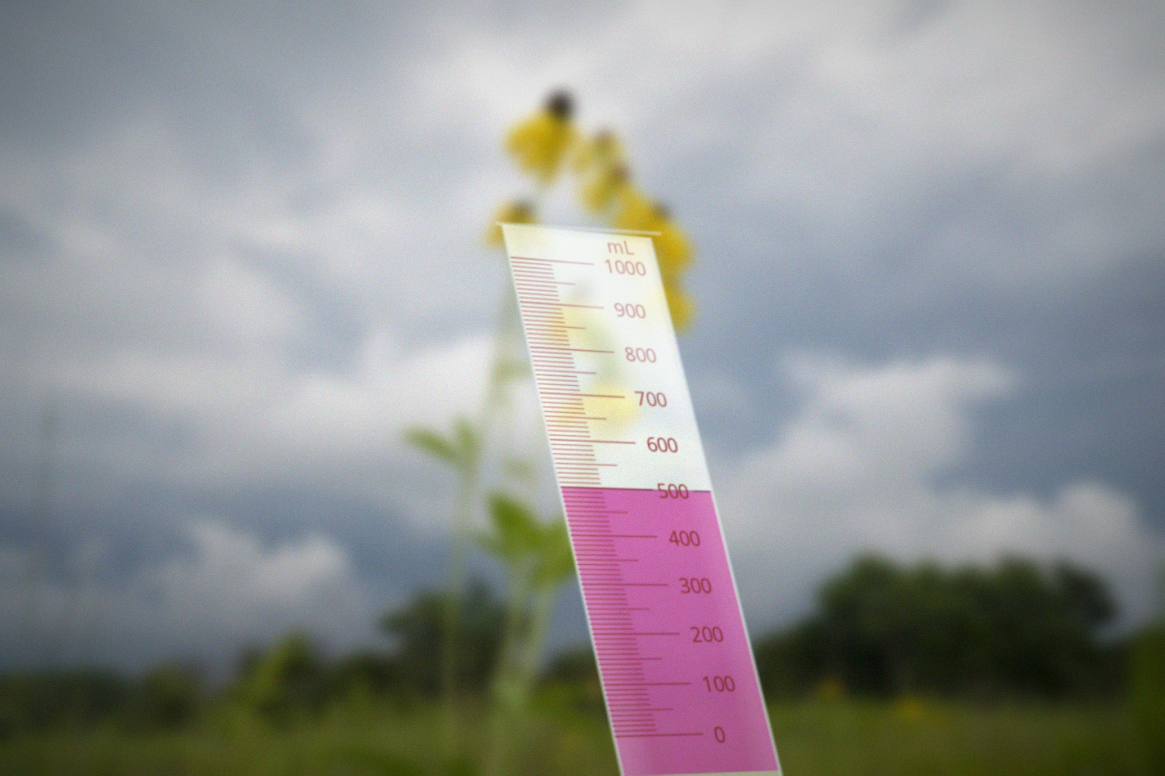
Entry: 500 mL
